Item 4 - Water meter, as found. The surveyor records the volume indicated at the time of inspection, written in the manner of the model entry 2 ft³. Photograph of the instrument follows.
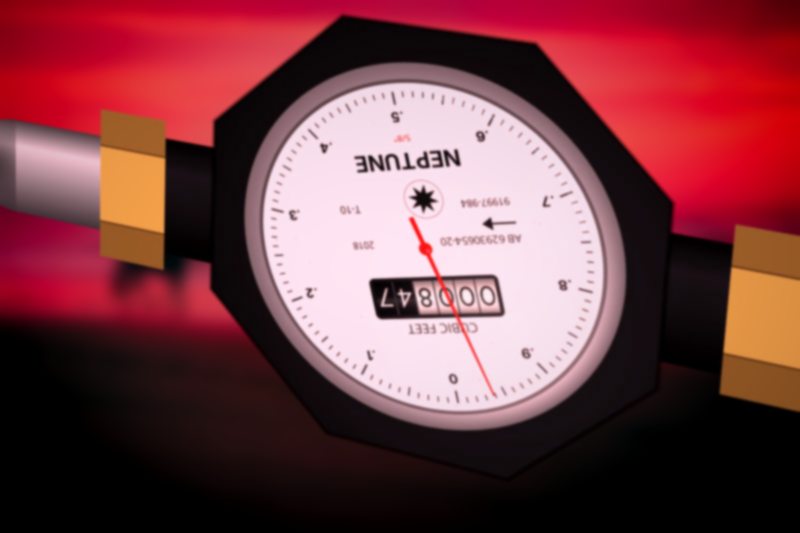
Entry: 846.96 ft³
